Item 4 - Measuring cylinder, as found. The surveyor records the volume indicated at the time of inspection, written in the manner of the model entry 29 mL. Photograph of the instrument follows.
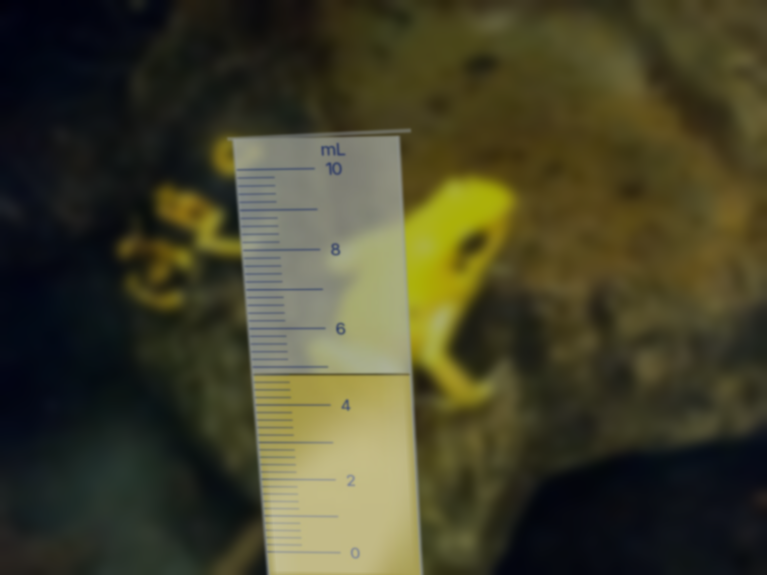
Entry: 4.8 mL
